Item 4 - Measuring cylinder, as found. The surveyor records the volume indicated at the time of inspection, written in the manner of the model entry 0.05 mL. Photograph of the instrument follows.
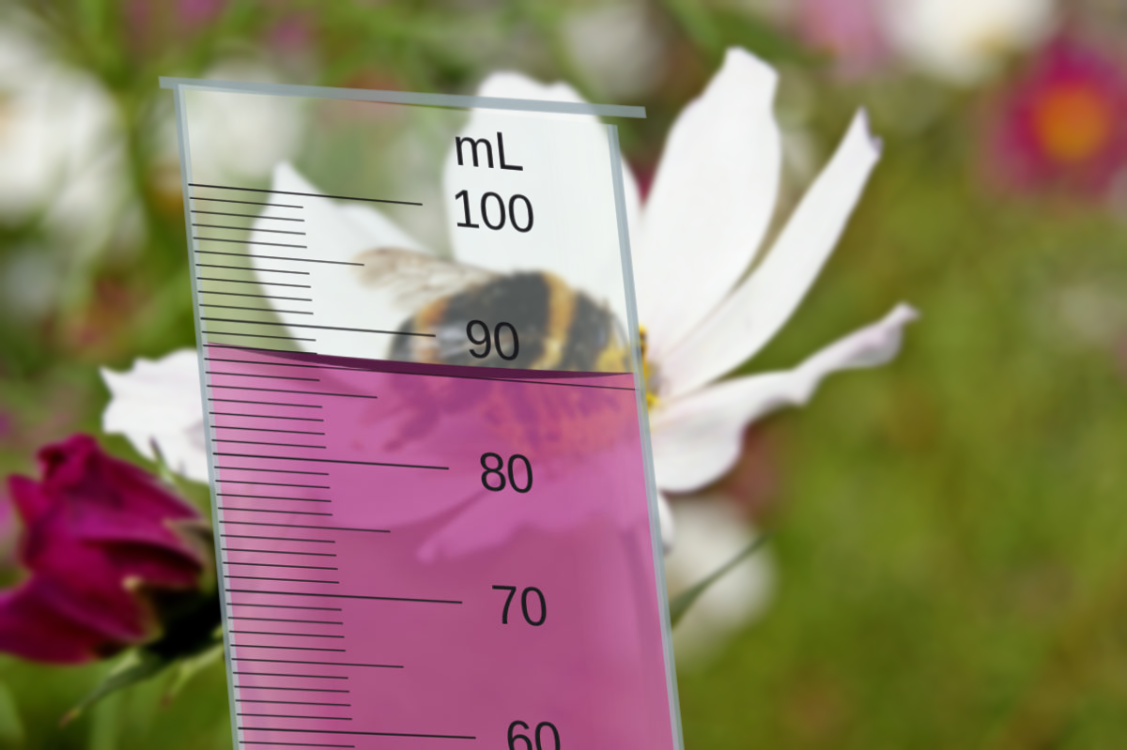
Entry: 87 mL
